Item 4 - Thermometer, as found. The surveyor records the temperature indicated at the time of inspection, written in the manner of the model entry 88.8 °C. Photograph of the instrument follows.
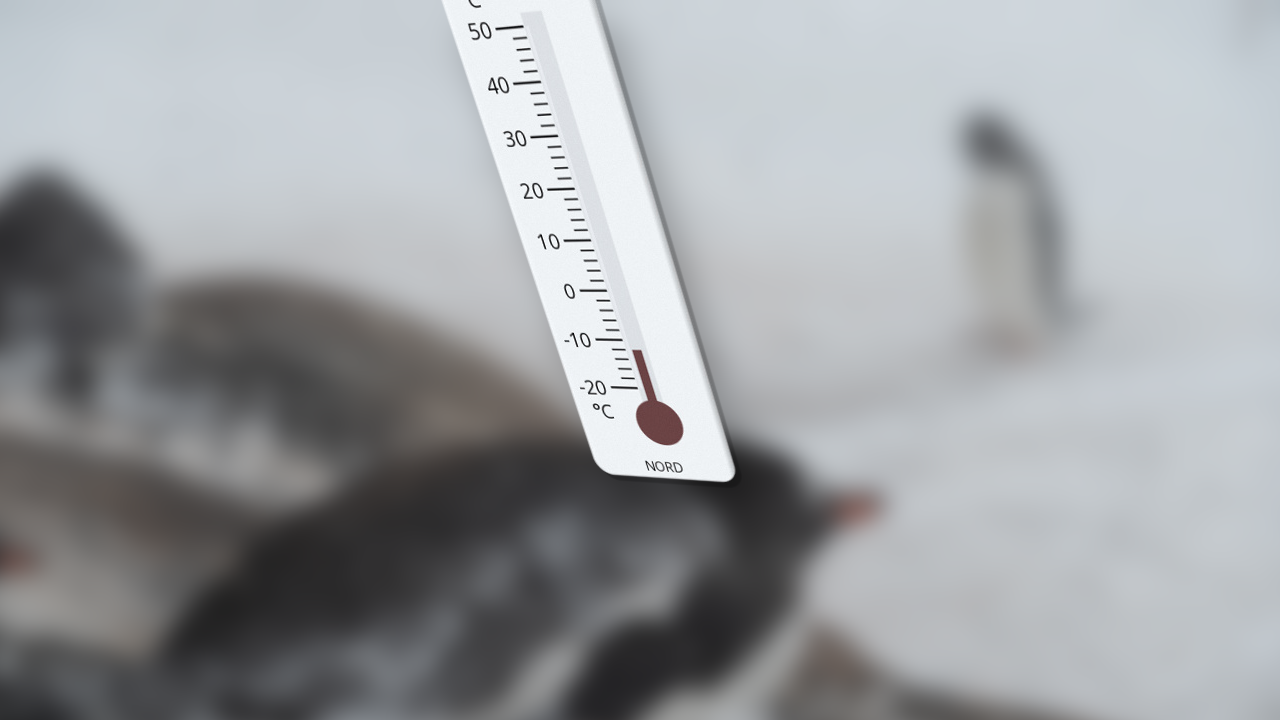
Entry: -12 °C
